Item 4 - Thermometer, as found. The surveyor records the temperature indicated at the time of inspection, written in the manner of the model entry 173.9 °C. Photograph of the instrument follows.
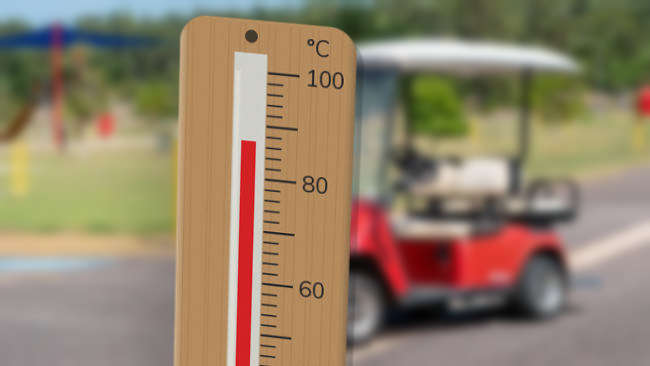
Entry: 87 °C
